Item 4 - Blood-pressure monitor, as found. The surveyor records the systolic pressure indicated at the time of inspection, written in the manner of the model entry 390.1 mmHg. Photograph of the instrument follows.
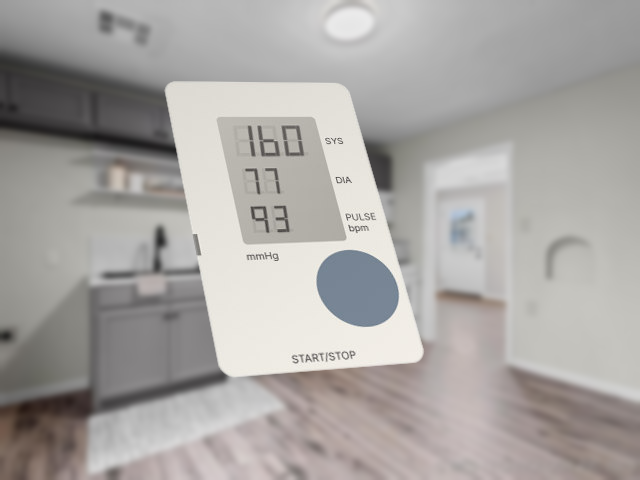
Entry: 160 mmHg
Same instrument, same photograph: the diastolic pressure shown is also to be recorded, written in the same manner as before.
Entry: 77 mmHg
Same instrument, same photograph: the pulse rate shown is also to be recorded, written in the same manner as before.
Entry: 93 bpm
